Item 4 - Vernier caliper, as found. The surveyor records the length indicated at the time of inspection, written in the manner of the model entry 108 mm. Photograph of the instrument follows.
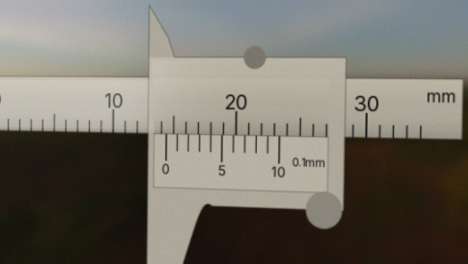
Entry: 14.4 mm
